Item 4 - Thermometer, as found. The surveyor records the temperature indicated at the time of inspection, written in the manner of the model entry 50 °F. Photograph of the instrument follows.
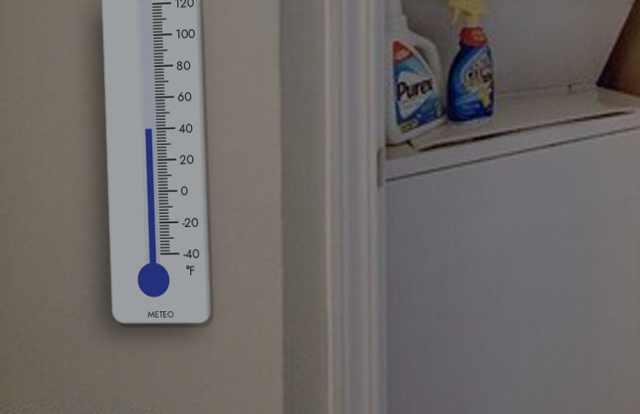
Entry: 40 °F
